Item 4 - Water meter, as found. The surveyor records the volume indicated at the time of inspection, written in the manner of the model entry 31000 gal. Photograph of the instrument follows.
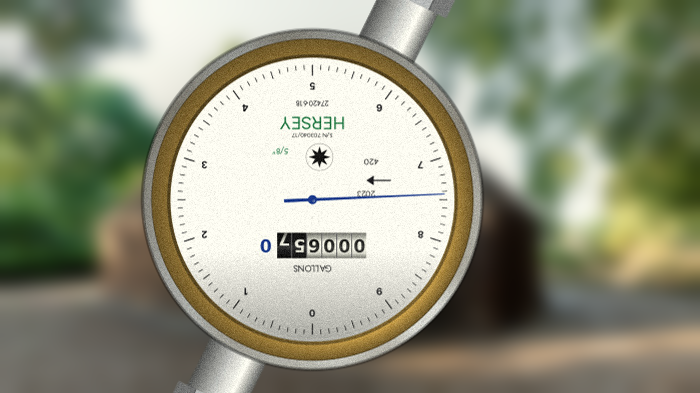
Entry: 6567.4 gal
